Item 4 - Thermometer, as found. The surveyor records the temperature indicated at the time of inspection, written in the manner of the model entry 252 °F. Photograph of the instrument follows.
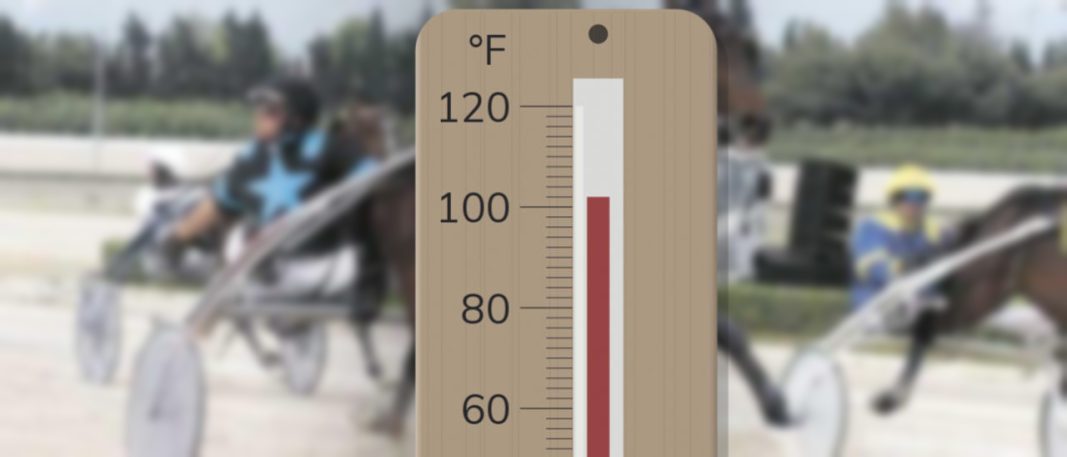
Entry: 102 °F
